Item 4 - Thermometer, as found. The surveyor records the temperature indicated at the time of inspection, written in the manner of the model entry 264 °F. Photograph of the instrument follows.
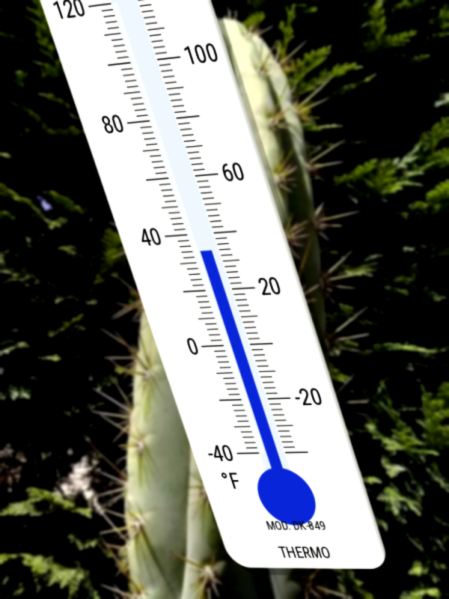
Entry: 34 °F
